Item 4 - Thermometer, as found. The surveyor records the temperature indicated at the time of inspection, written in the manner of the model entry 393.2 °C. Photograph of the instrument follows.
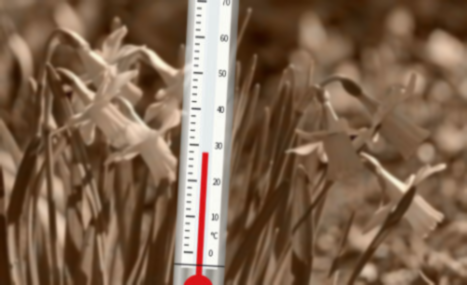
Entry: 28 °C
